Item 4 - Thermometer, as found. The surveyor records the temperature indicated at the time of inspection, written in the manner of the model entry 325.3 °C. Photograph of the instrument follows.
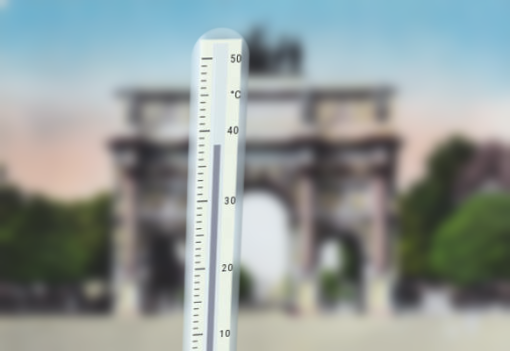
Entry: 38 °C
